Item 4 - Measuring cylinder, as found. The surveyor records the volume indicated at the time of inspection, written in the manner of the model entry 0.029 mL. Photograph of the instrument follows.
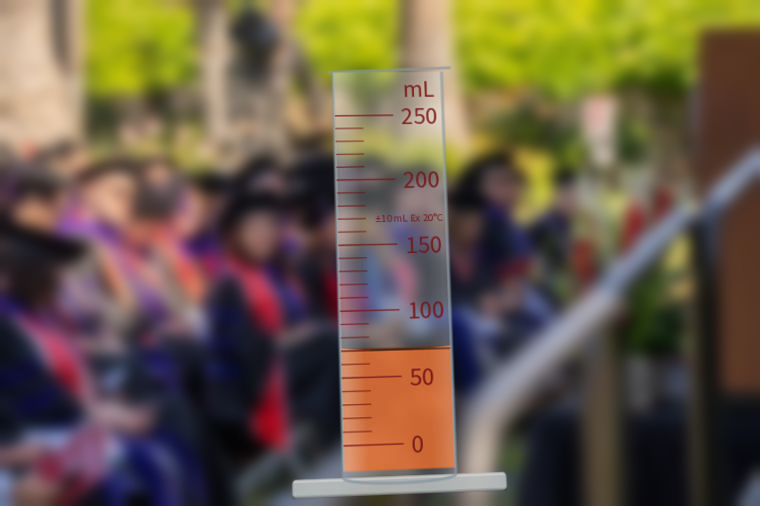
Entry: 70 mL
